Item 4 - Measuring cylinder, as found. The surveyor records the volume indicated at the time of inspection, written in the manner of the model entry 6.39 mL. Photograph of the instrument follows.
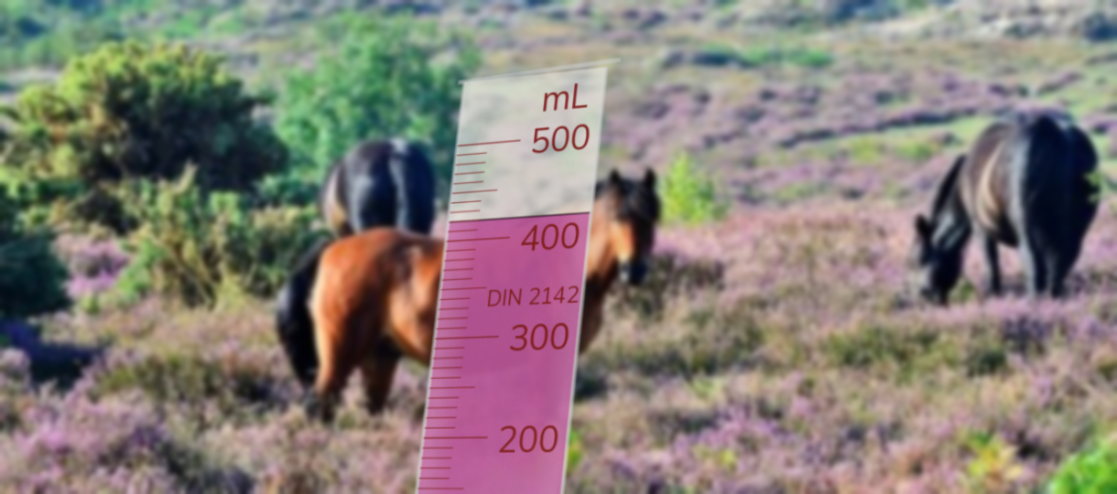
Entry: 420 mL
